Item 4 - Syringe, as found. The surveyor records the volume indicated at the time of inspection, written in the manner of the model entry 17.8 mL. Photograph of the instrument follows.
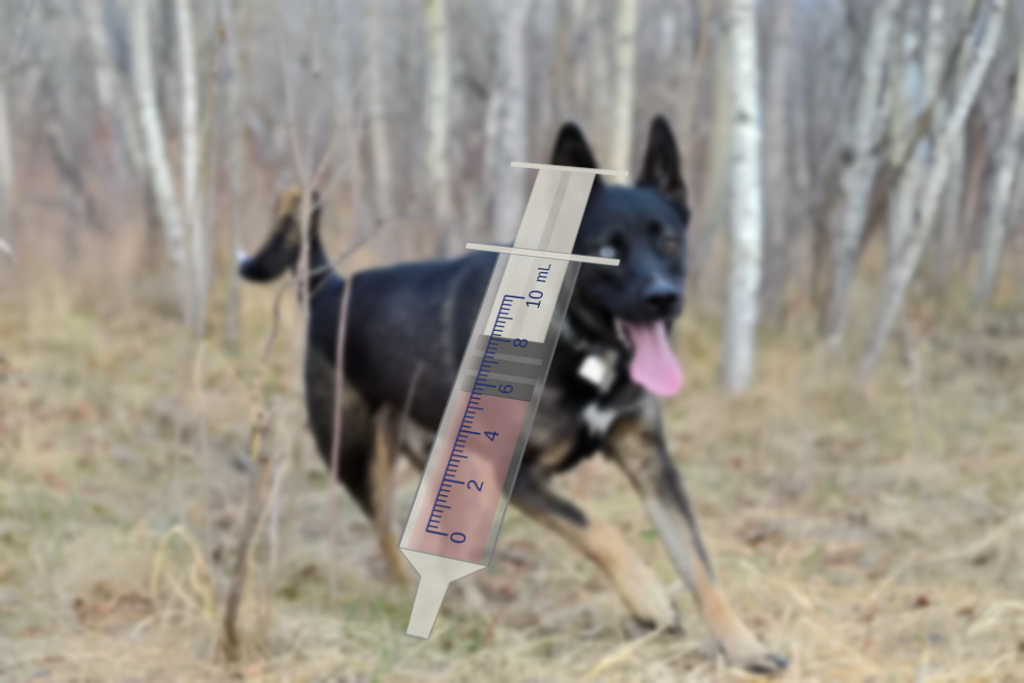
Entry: 5.6 mL
